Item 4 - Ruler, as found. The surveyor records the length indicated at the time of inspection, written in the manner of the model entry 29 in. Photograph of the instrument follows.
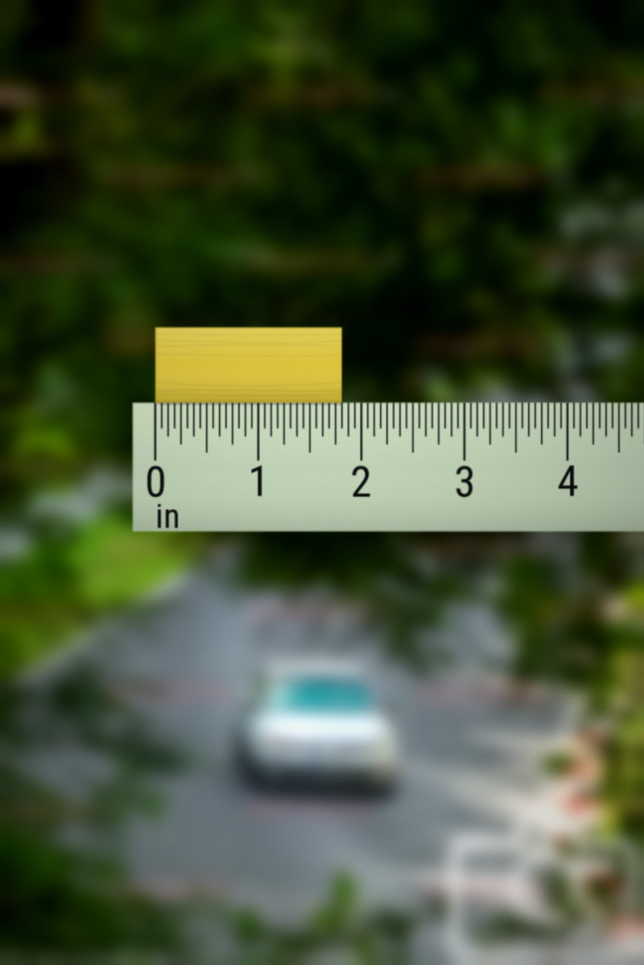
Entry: 1.8125 in
